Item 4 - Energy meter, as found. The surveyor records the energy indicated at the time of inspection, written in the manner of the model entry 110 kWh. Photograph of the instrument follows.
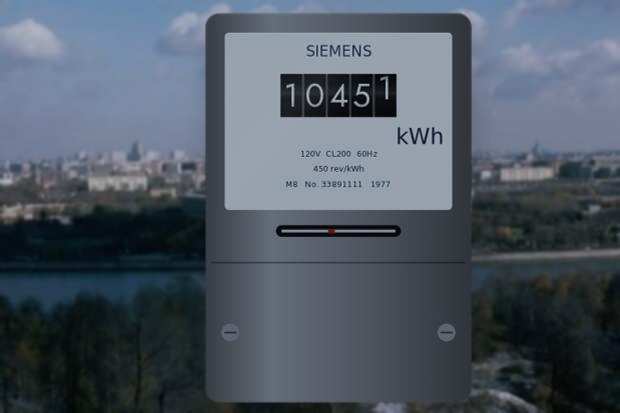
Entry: 10451 kWh
